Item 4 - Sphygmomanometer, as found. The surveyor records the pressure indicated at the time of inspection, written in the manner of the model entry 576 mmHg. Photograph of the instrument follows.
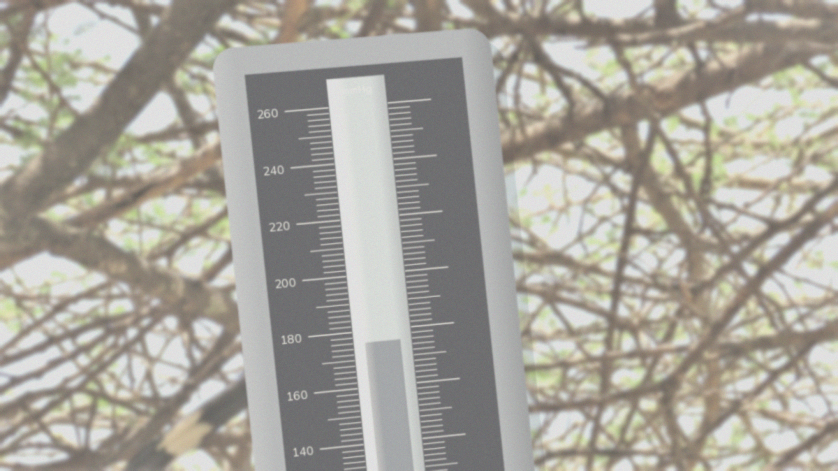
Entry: 176 mmHg
